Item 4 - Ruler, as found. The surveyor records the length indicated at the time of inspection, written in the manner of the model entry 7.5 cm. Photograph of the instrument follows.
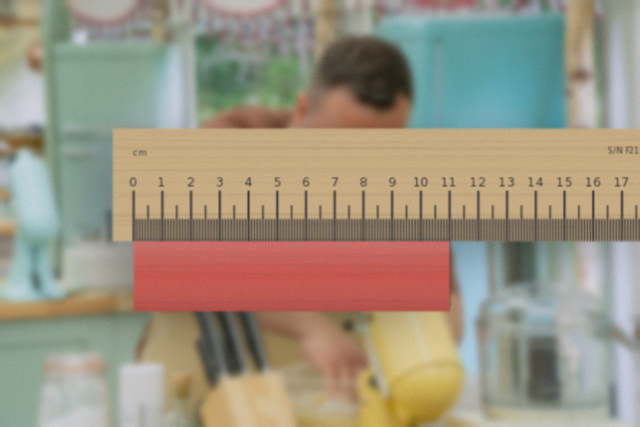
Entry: 11 cm
